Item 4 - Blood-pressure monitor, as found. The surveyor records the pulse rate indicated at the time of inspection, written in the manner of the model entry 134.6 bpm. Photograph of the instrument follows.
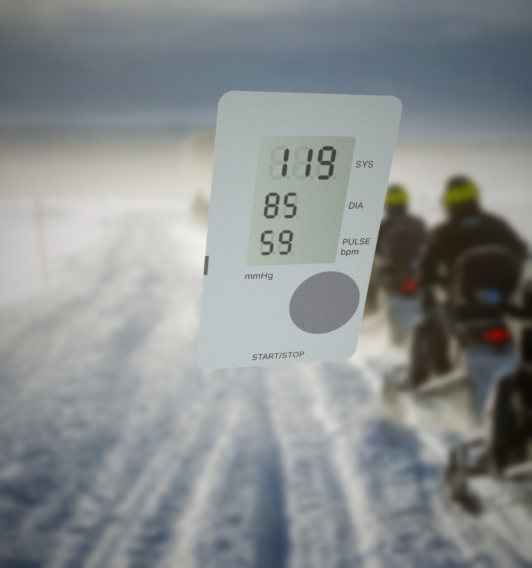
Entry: 59 bpm
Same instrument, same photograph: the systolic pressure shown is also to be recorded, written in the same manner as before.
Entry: 119 mmHg
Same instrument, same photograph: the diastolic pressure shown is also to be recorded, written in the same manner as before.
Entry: 85 mmHg
